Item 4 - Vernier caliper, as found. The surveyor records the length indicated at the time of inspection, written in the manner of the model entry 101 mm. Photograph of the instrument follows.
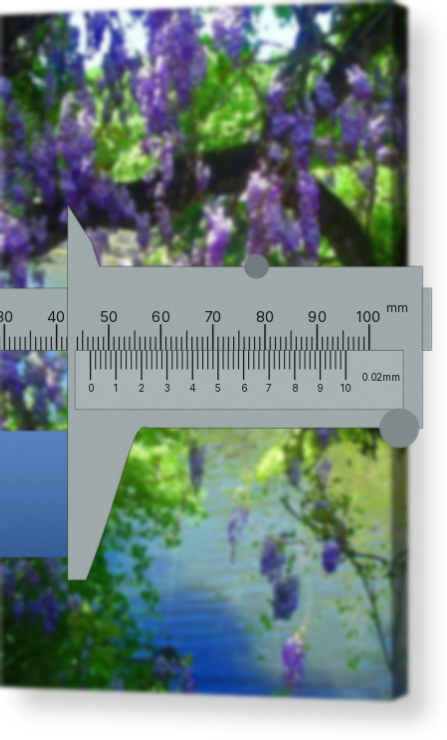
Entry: 46.5 mm
